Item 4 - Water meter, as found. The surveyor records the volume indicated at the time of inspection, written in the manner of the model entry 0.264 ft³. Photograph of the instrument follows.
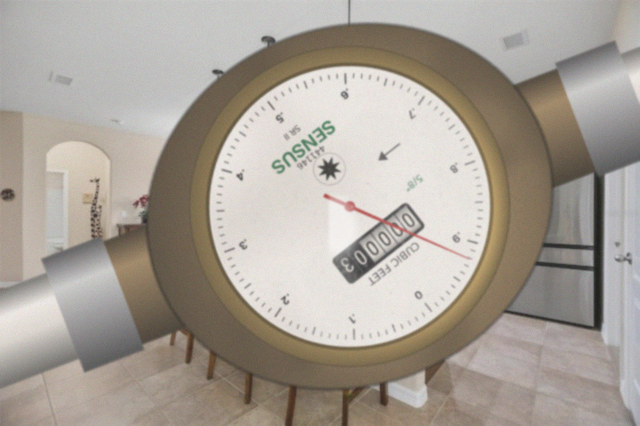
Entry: 2.92 ft³
